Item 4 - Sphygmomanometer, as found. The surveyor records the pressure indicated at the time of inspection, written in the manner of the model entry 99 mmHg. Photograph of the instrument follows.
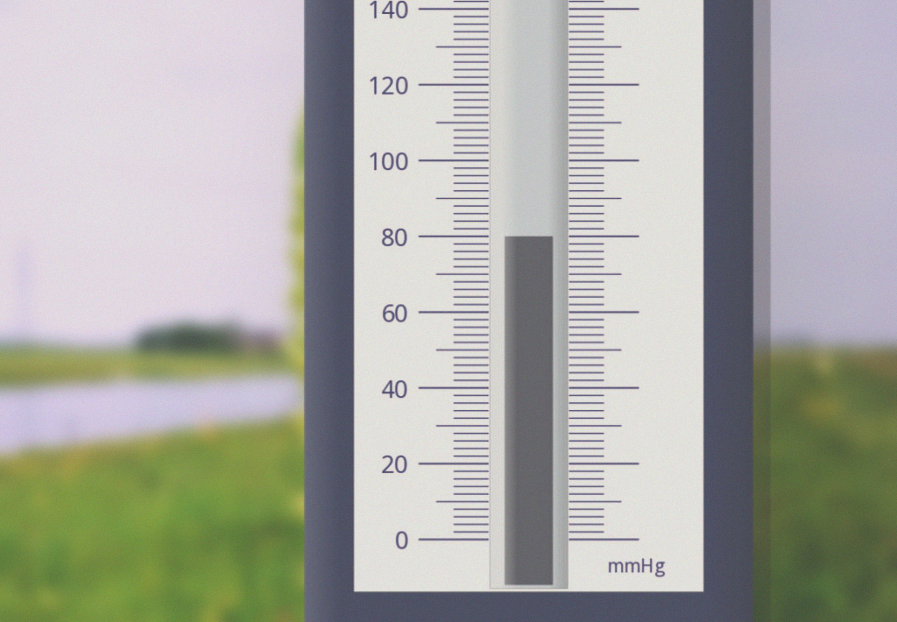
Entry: 80 mmHg
